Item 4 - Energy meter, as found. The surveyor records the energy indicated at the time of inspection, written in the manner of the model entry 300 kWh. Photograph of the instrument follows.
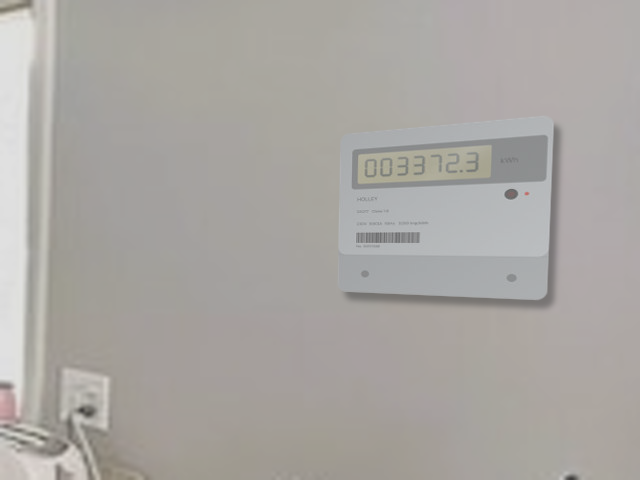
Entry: 3372.3 kWh
